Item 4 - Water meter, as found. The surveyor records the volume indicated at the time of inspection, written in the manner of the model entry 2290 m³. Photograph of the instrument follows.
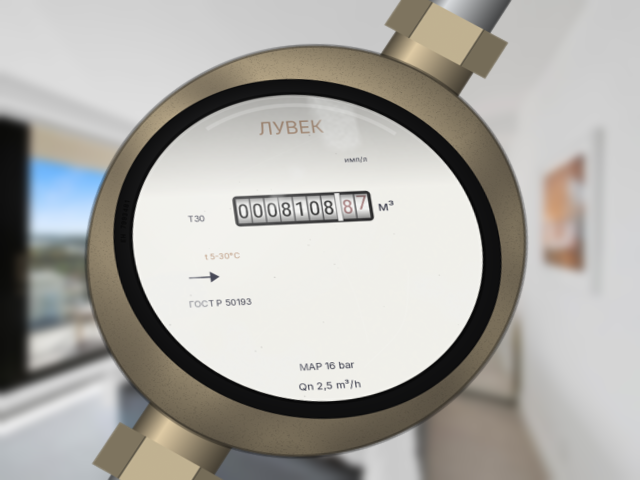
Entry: 8108.87 m³
